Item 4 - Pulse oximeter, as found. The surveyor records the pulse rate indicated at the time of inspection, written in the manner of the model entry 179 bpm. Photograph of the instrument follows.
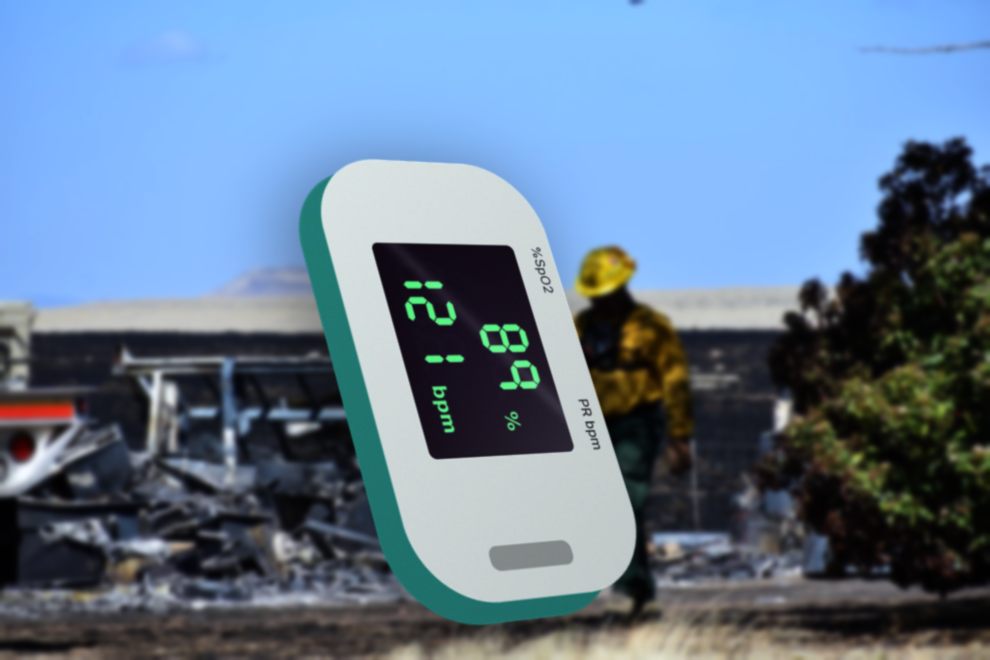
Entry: 121 bpm
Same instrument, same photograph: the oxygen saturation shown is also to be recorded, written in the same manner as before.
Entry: 89 %
